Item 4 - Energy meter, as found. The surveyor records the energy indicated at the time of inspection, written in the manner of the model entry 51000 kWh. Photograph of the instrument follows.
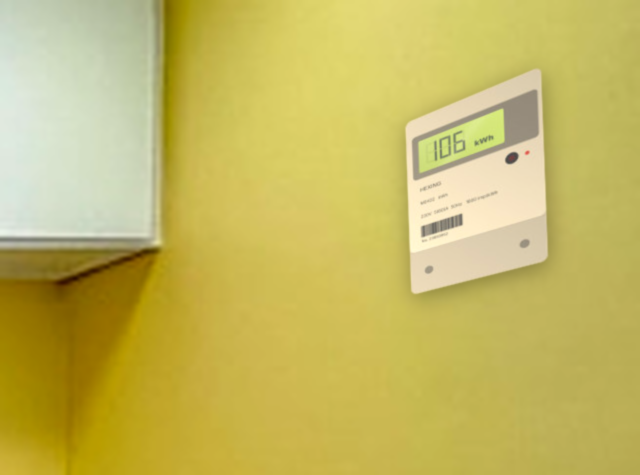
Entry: 106 kWh
